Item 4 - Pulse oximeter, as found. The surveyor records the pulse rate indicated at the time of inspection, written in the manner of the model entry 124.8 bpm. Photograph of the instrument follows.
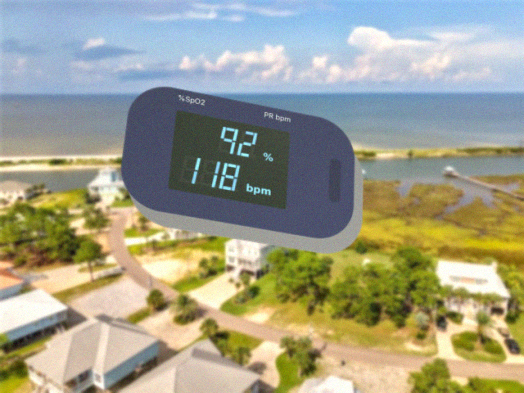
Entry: 118 bpm
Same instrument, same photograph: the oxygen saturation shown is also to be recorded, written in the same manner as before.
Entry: 92 %
